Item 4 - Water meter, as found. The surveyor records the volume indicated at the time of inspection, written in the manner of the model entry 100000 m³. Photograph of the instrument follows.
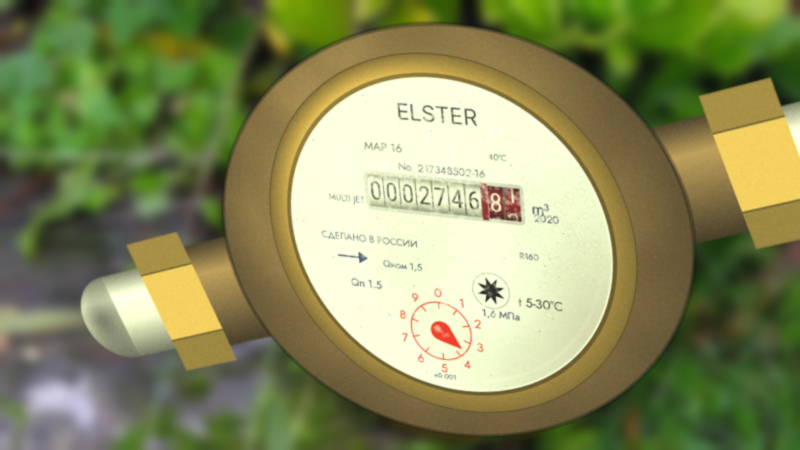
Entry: 2746.813 m³
